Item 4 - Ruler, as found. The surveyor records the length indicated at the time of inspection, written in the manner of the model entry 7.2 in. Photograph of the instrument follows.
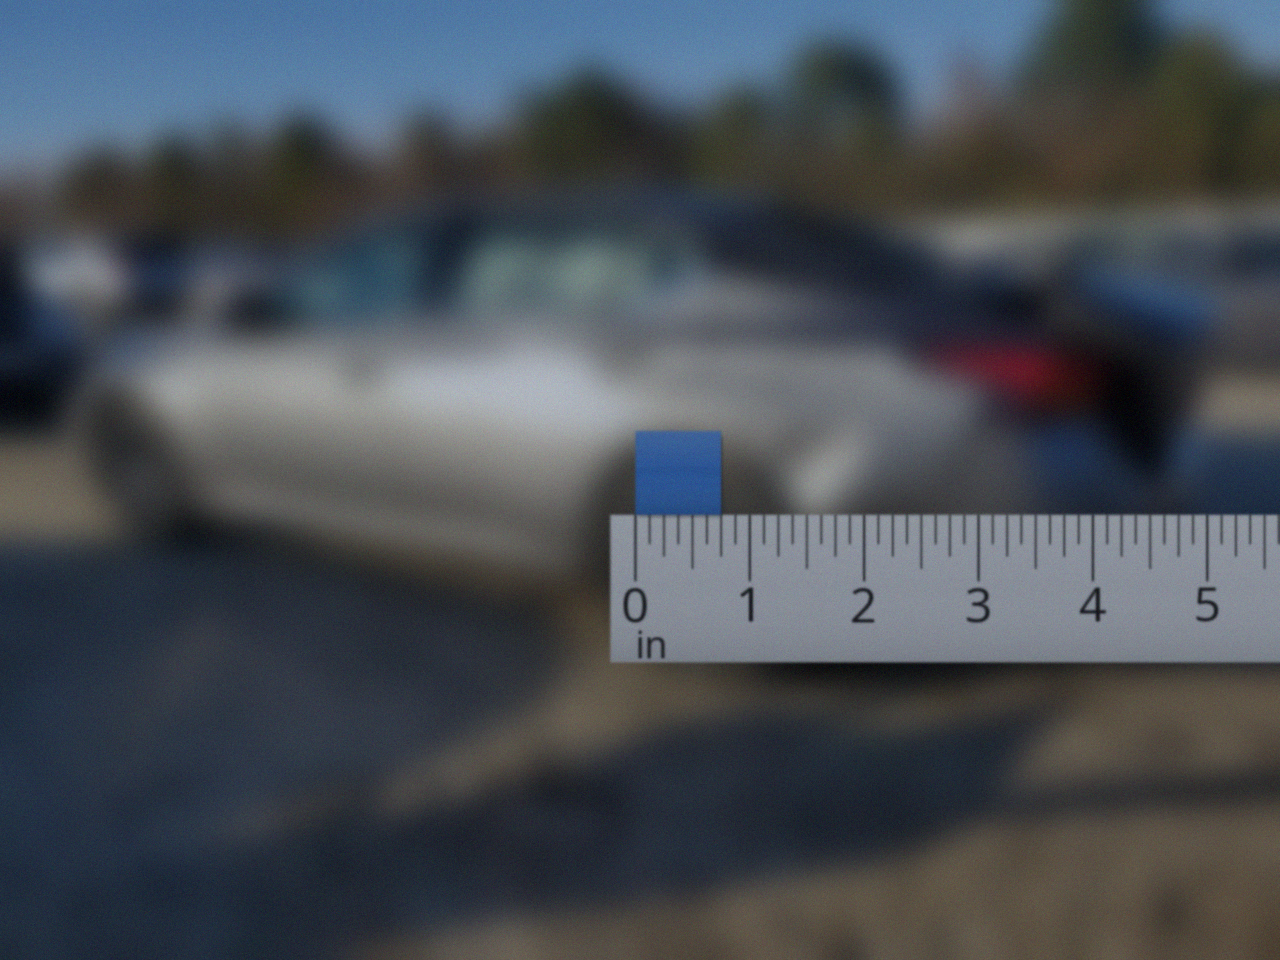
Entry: 0.75 in
